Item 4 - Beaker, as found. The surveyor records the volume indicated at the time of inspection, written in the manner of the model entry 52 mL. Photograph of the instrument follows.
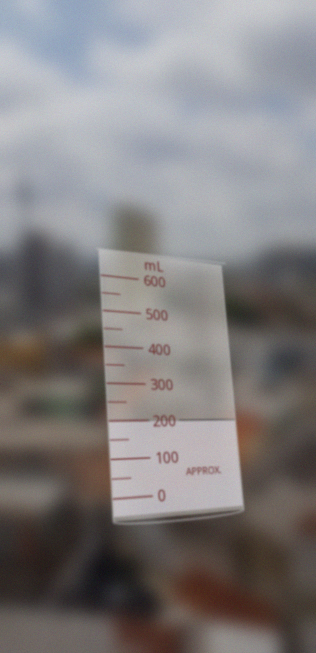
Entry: 200 mL
